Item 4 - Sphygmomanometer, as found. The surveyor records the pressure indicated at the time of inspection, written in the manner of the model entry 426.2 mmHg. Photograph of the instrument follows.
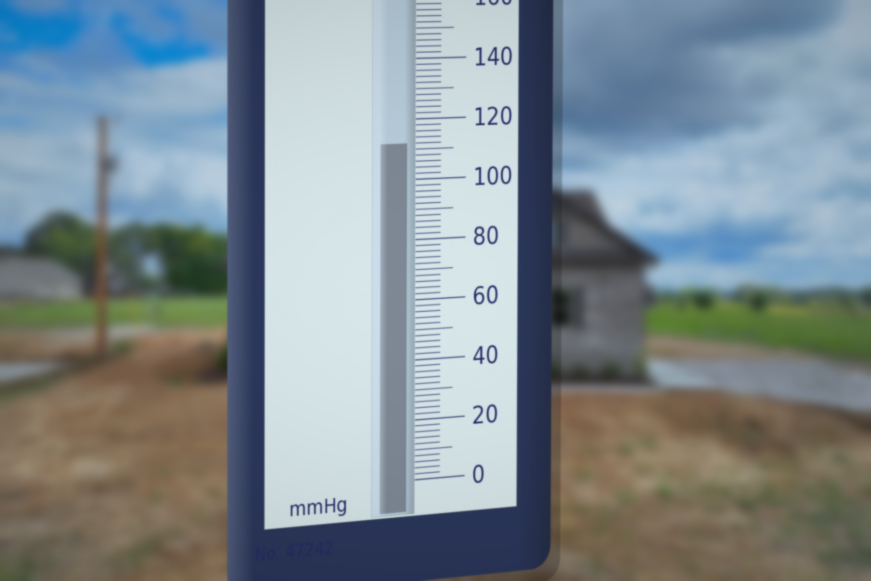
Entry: 112 mmHg
